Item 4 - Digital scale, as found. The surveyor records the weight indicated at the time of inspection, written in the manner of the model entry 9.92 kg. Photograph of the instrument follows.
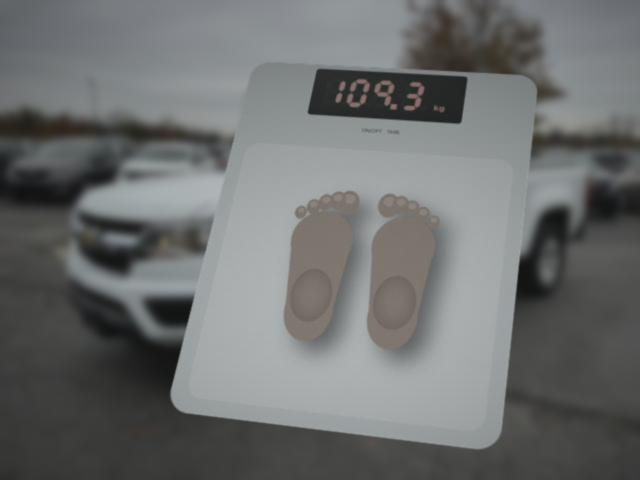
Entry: 109.3 kg
